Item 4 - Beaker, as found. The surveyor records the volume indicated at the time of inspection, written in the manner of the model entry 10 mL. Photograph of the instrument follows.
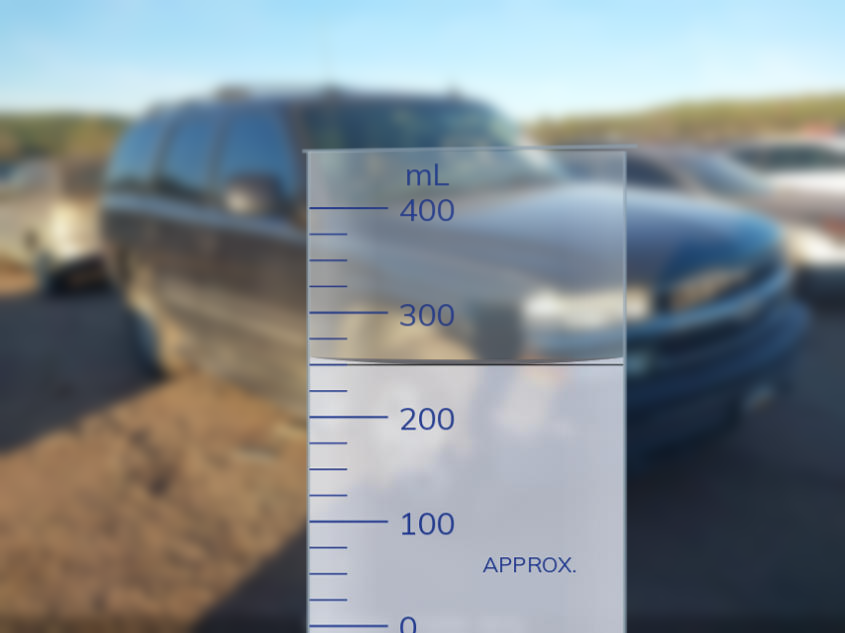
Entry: 250 mL
